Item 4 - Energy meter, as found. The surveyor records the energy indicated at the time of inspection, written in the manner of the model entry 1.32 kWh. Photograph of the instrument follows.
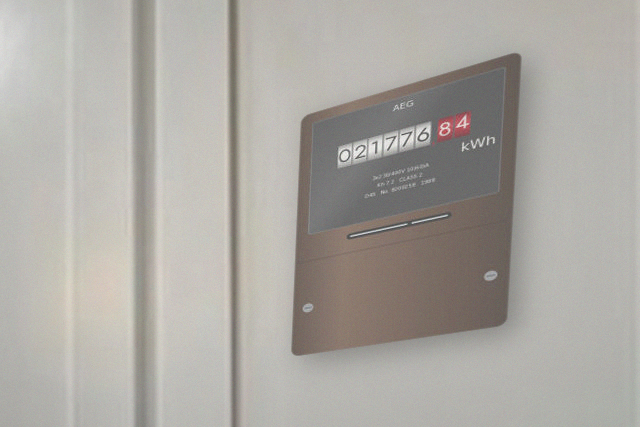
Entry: 21776.84 kWh
